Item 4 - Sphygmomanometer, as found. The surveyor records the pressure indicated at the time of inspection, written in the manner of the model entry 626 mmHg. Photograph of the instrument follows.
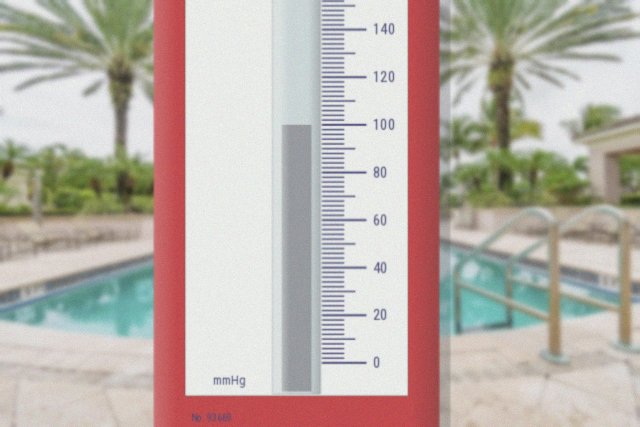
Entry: 100 mmHg
